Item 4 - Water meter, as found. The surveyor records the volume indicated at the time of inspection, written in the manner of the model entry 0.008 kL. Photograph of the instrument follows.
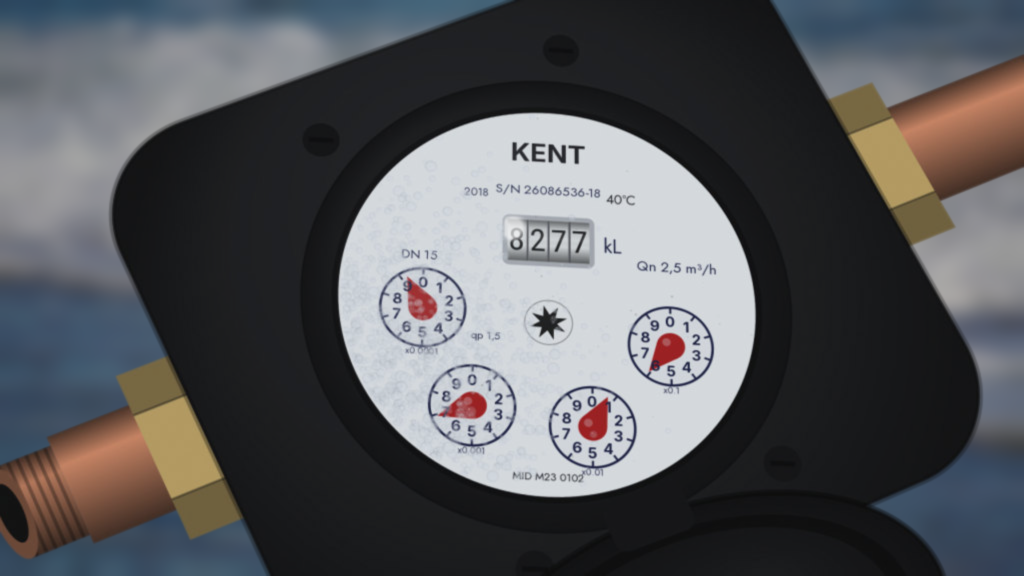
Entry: 8277.6069 kL
